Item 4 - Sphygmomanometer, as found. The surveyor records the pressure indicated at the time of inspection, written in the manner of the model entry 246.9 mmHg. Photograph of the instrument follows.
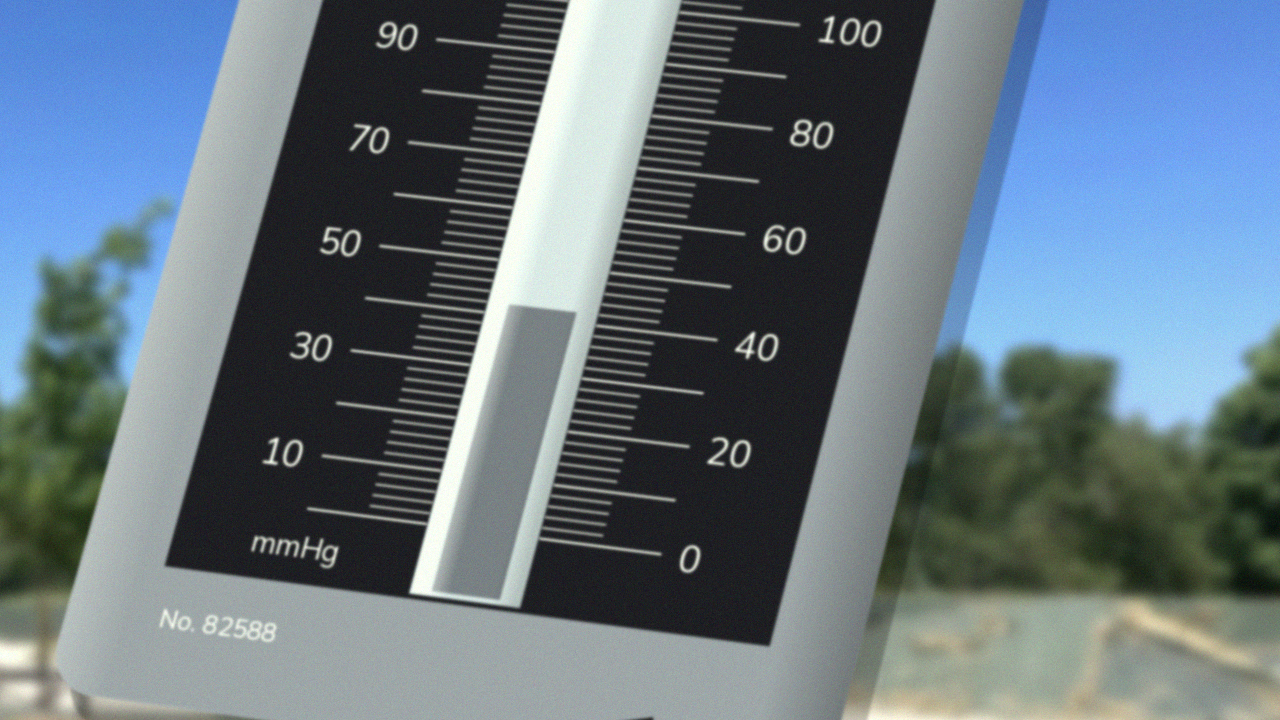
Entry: 42 mmHg
